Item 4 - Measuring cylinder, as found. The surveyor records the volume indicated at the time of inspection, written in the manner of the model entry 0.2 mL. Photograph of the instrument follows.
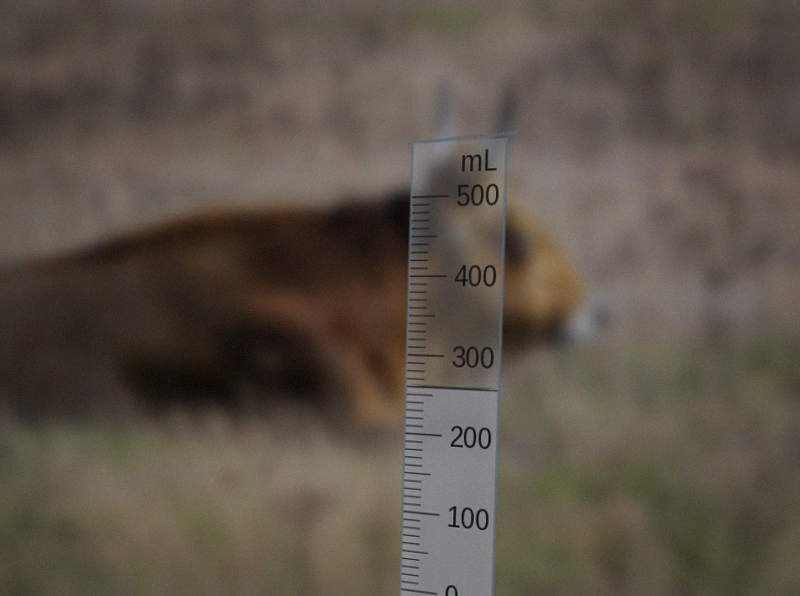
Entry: 260 mL
